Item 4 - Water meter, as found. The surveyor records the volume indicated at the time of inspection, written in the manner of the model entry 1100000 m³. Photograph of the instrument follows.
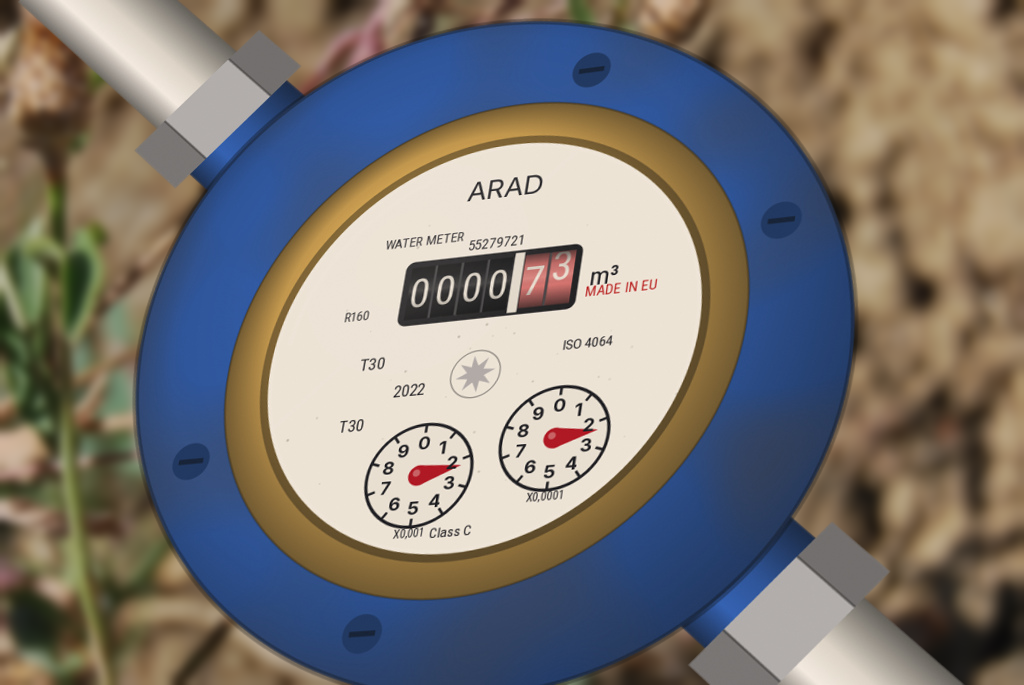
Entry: 0.7322 m³
